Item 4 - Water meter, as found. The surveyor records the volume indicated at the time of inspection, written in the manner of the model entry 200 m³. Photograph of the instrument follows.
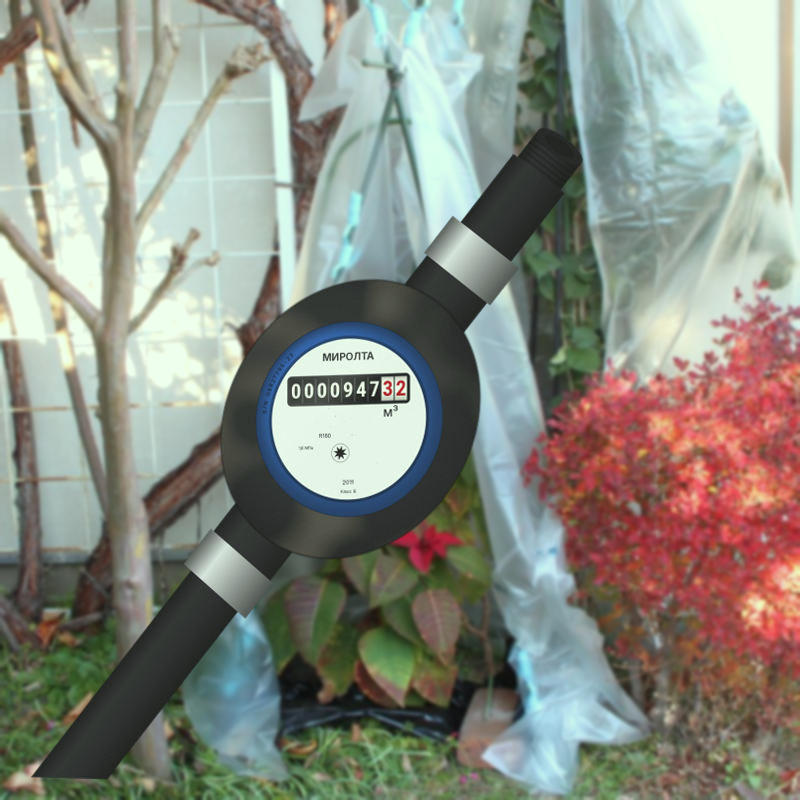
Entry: 947.32 m³
